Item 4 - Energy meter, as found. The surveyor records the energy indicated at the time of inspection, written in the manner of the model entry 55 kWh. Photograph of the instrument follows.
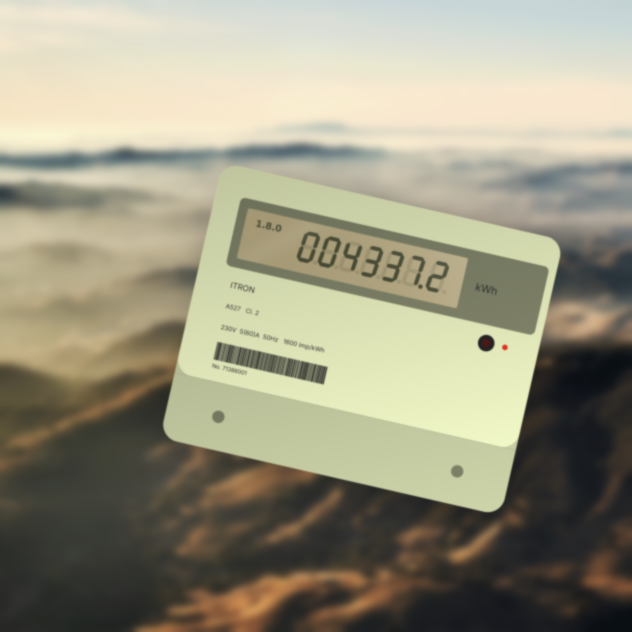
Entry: 4337.2 kWh
